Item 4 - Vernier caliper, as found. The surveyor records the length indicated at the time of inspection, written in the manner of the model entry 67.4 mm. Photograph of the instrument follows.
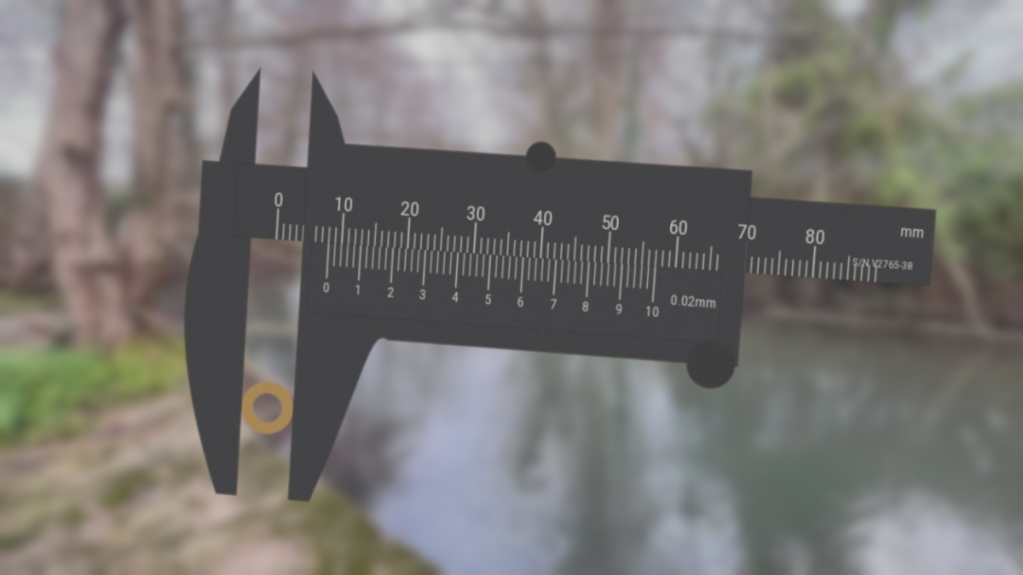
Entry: 8.0 mm
